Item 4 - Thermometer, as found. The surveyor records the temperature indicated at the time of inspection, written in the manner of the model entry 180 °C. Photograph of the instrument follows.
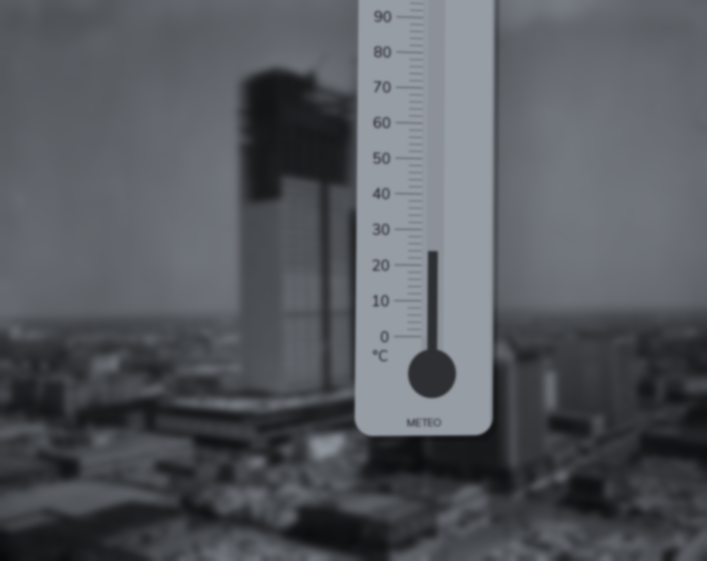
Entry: 24 °C
